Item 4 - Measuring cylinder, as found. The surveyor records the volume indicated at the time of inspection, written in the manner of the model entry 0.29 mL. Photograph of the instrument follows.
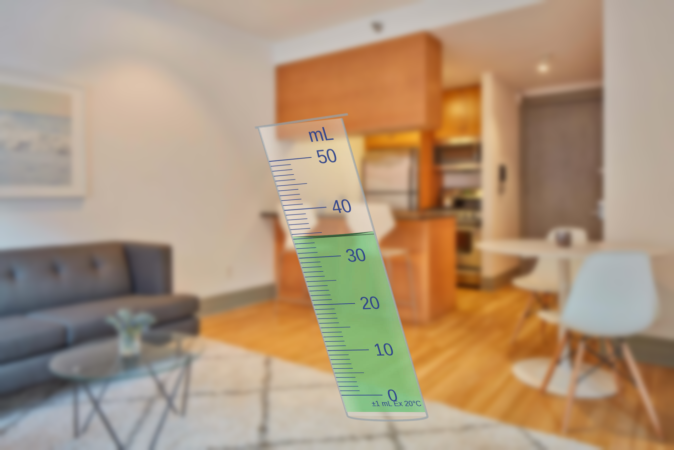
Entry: 34 mL
